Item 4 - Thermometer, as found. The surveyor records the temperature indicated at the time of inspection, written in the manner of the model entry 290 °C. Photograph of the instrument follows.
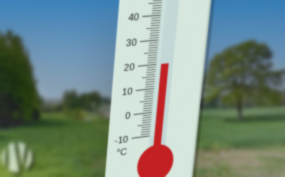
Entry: 20 °C
